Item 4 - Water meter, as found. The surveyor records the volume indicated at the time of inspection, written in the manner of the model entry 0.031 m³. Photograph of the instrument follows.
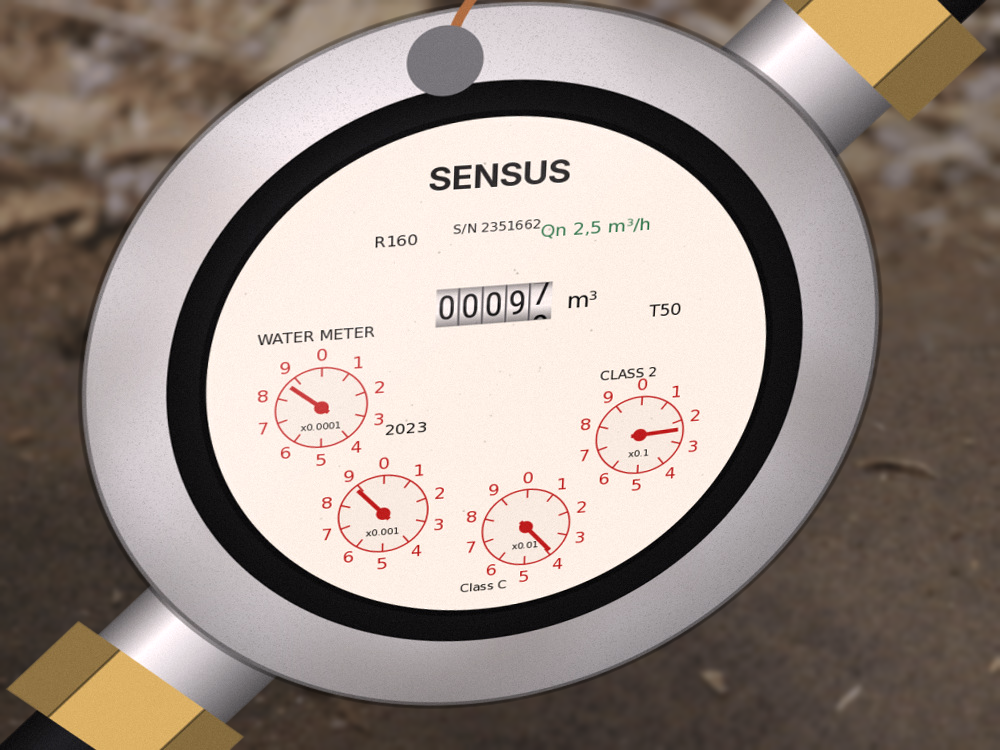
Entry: 97.2388 m³
